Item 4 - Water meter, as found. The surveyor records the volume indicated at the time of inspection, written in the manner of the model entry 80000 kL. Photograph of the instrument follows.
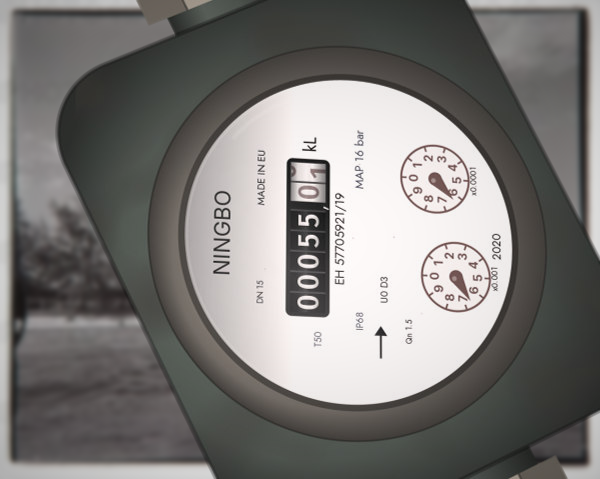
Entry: 55.0066 kL
